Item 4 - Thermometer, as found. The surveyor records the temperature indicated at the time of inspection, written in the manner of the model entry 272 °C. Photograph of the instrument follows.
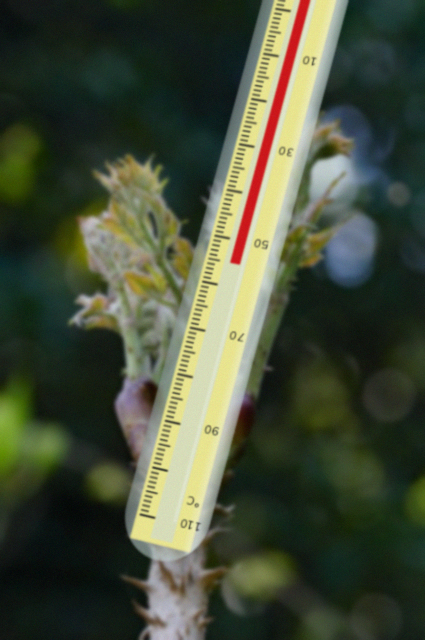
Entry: 55 °C
